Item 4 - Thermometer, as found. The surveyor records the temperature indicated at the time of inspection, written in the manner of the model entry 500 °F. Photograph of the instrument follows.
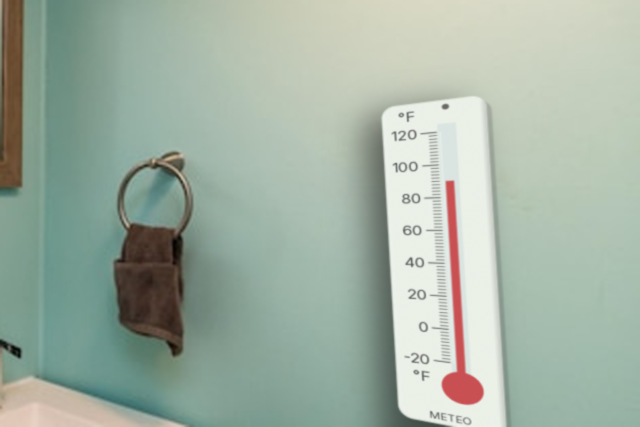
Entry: 90 °F
